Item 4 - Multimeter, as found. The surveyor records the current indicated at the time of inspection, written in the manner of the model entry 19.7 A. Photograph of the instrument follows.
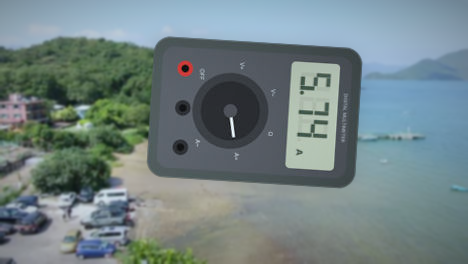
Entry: 5.74 A
